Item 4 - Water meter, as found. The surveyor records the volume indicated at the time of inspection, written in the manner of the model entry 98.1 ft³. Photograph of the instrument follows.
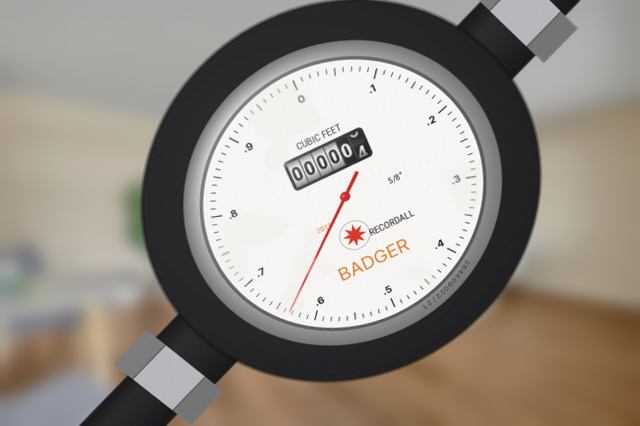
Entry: 3.63 ft³
